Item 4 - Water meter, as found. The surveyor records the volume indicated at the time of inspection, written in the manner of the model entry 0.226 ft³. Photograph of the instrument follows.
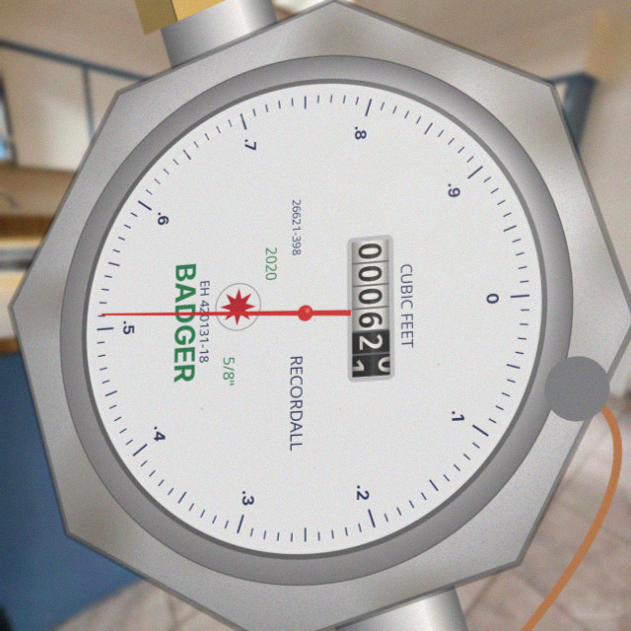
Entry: 620.51 ft³
